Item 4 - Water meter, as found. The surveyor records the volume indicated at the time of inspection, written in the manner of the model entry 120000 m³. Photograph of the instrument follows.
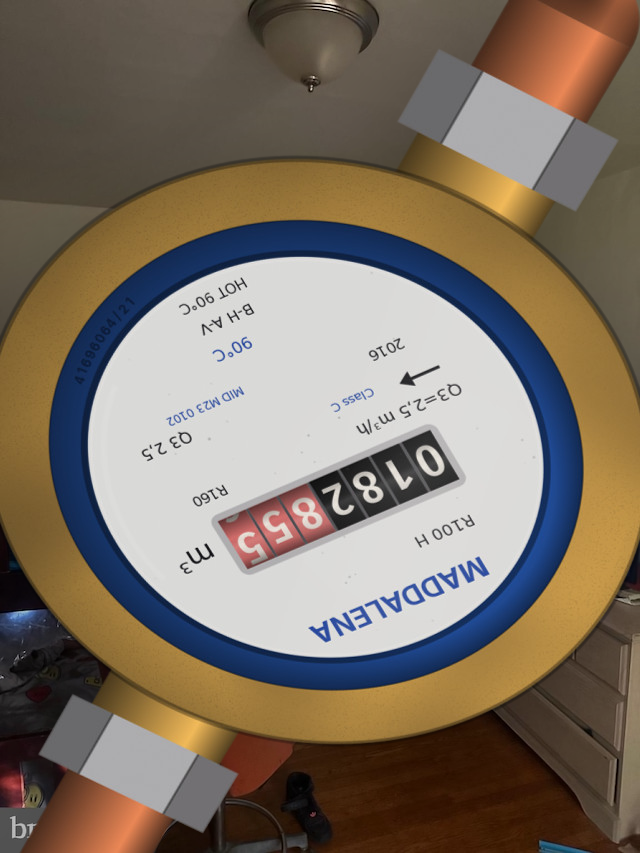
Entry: 182.855 m³
